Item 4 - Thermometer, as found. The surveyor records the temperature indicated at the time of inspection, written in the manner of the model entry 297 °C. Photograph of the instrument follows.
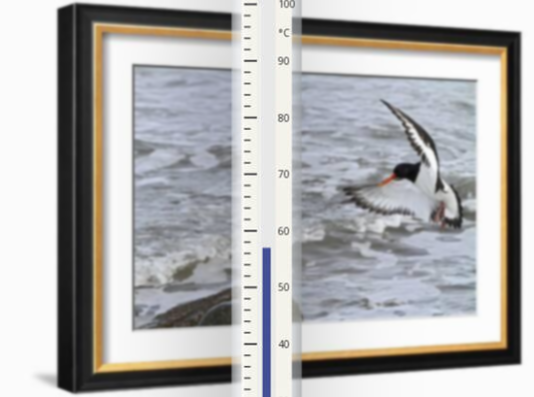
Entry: 57 °C
